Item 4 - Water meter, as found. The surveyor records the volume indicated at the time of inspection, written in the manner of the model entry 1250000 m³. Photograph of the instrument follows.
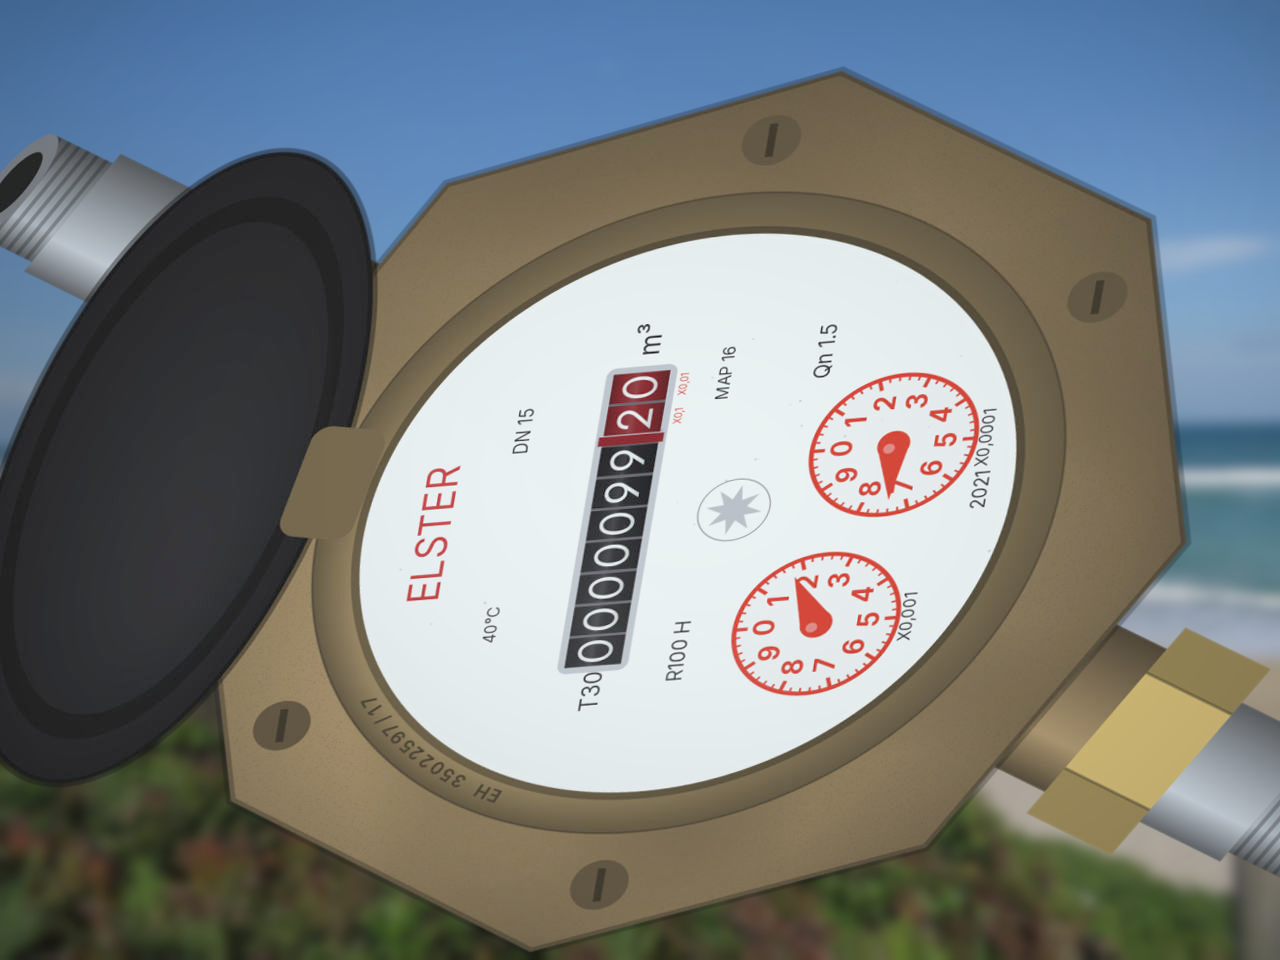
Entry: 99.2017 m³
